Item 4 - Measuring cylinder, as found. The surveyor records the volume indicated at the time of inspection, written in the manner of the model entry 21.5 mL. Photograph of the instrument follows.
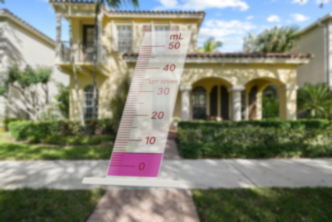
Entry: 5 mL
